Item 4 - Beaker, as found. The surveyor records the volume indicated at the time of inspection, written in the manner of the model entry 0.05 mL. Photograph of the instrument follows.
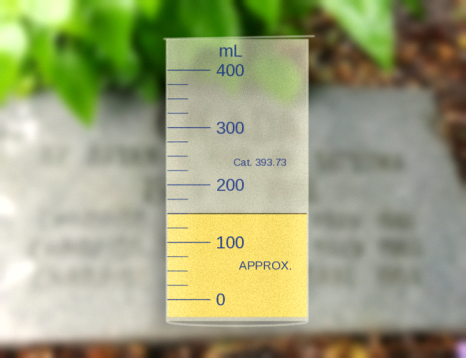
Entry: 150 mL
